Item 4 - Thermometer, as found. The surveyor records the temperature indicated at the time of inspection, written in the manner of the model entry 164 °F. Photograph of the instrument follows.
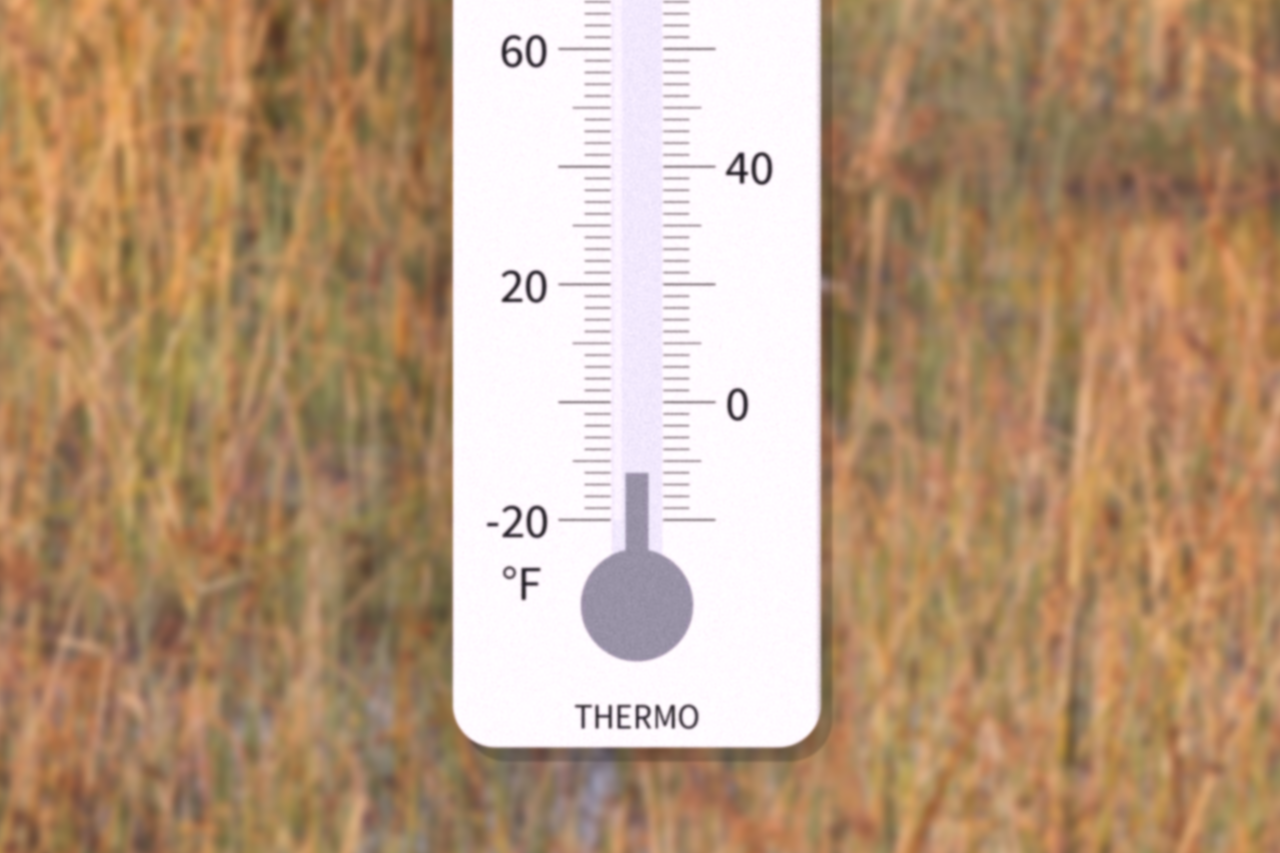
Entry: -12 °F
